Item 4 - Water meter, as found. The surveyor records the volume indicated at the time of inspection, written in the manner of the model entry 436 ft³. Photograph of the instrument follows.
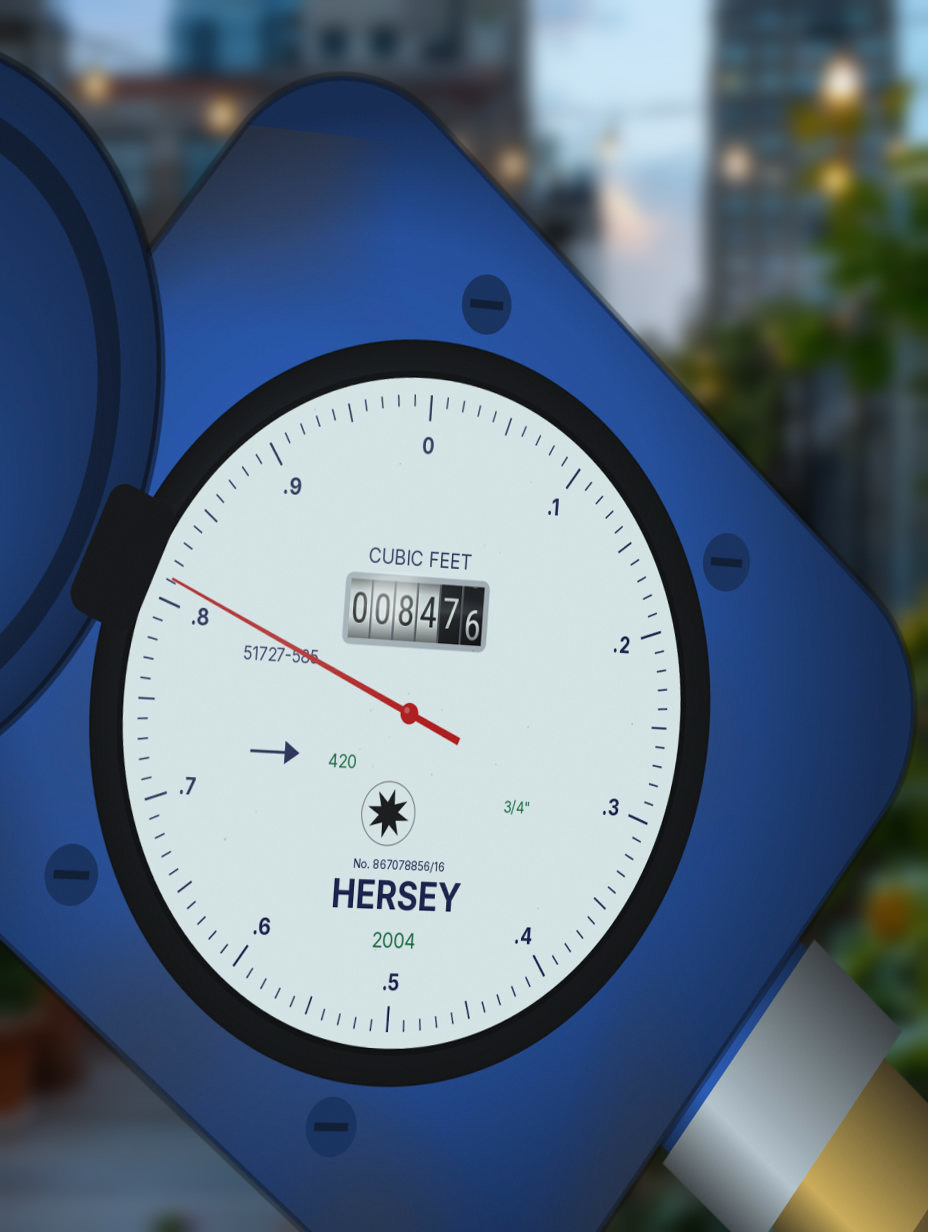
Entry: 8475.81 ft³
